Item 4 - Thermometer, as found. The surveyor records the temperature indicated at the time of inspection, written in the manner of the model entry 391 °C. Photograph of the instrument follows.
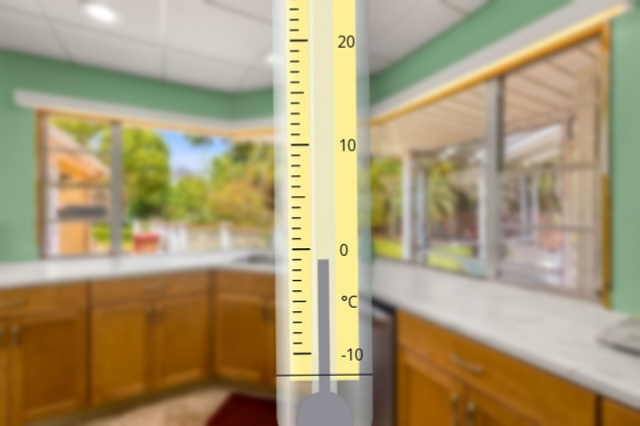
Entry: -1 °C
